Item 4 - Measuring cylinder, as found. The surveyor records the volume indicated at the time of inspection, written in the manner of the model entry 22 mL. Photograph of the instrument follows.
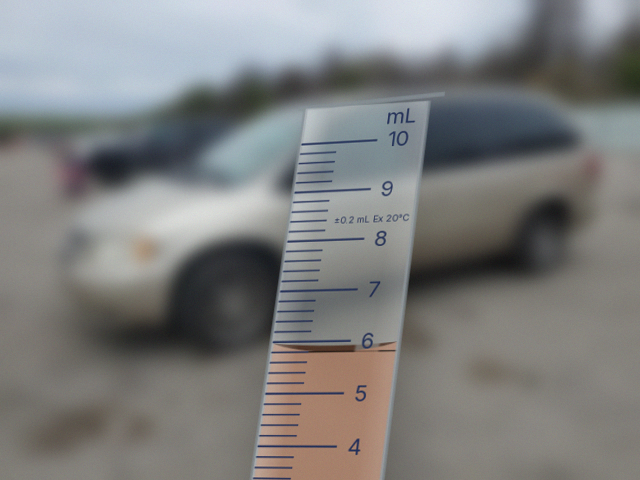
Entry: 5.8 mL
